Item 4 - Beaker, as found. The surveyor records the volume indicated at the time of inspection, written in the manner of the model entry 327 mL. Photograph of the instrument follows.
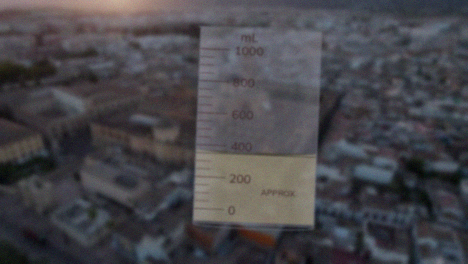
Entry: 350 mL
